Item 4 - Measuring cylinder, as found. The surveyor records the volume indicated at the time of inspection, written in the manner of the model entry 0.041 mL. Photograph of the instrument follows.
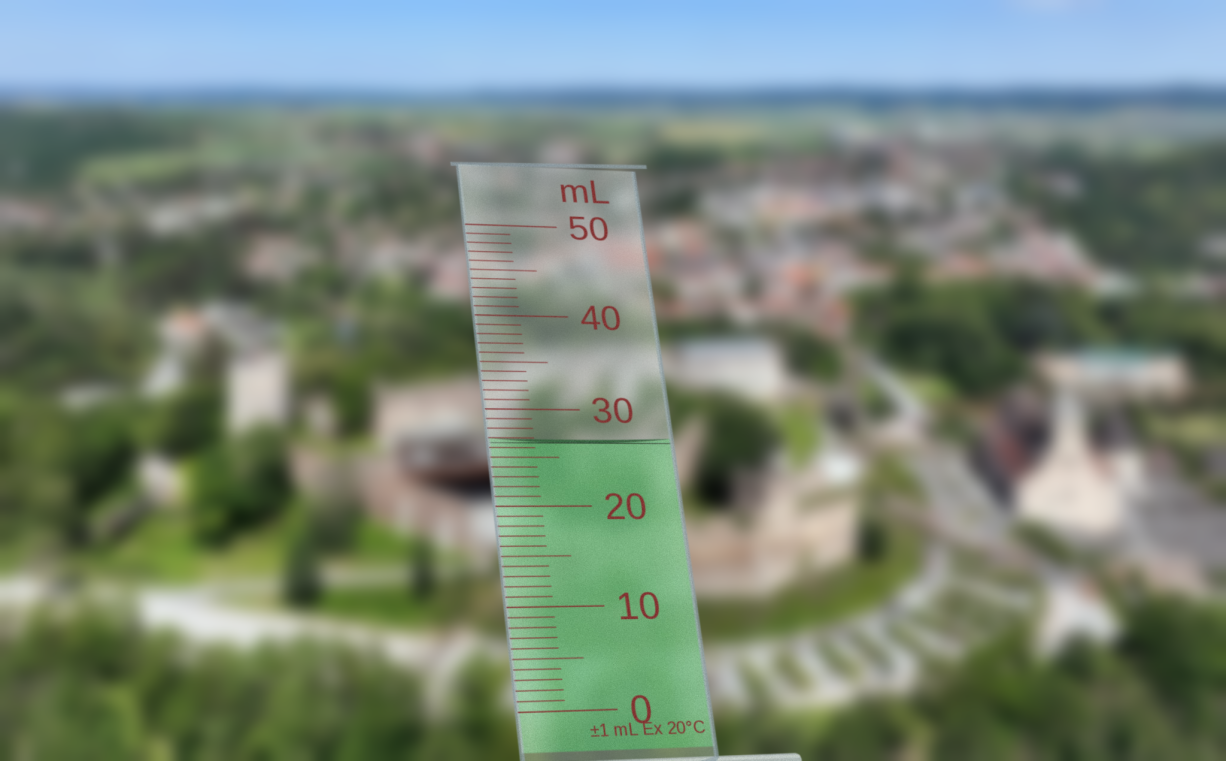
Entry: 26.5 mL
